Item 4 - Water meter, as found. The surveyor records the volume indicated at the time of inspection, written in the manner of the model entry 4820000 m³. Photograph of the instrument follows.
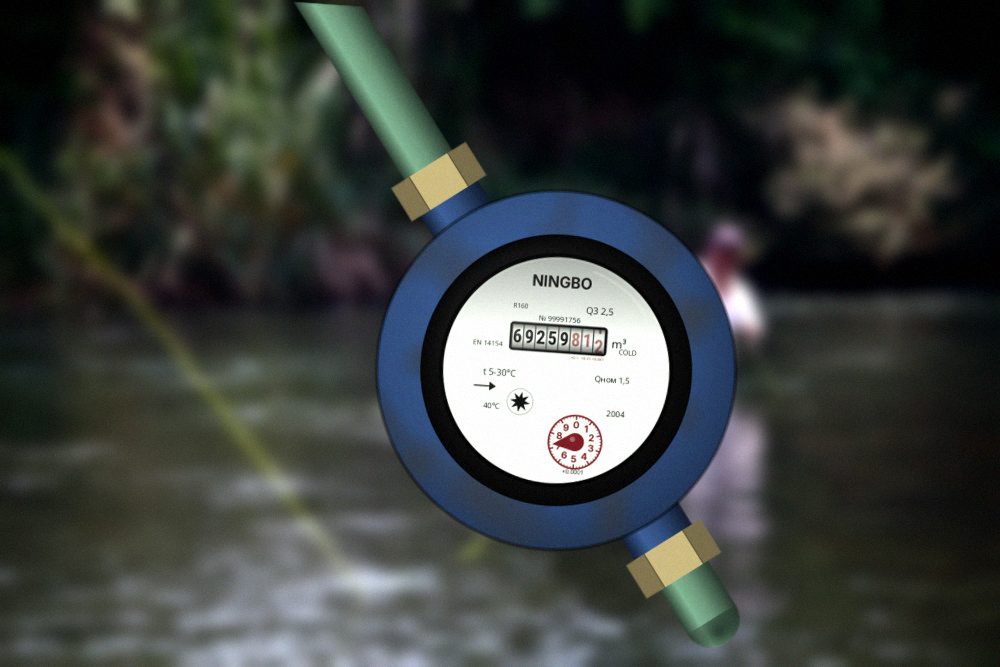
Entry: 69259.8117 m³
